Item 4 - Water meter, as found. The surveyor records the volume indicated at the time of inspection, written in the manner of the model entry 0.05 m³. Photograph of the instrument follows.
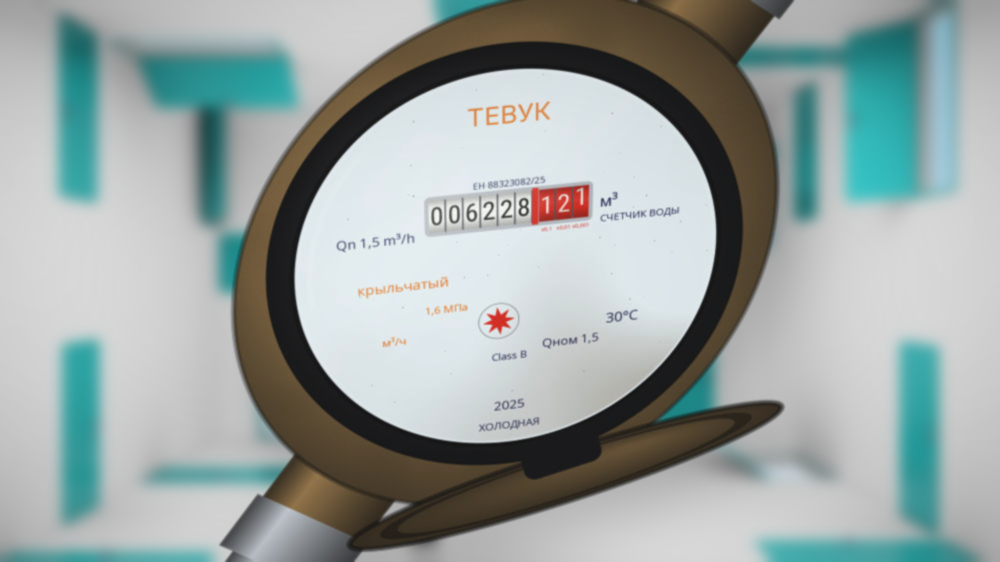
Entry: 6228.121 m³
